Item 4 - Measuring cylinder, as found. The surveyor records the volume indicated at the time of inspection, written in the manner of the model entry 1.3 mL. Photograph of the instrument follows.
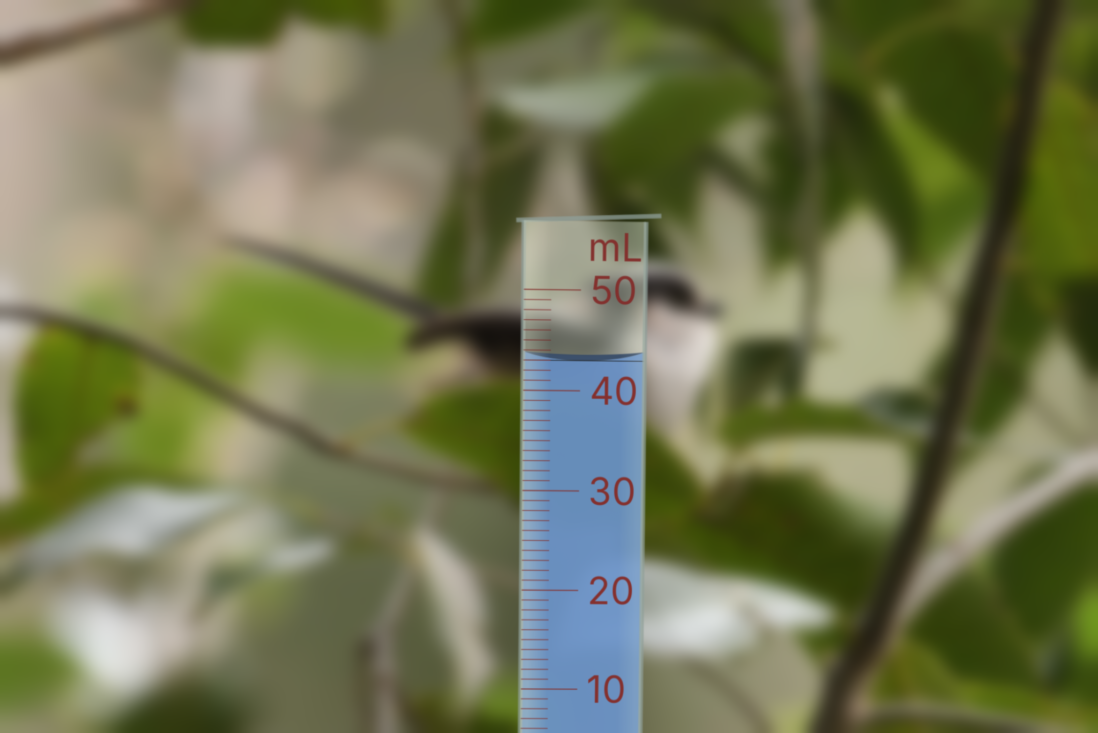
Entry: 43 mL
